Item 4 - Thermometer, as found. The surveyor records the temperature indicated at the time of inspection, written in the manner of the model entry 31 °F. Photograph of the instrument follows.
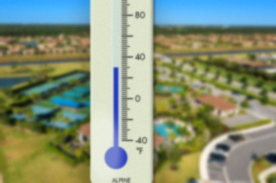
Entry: 30 °F
